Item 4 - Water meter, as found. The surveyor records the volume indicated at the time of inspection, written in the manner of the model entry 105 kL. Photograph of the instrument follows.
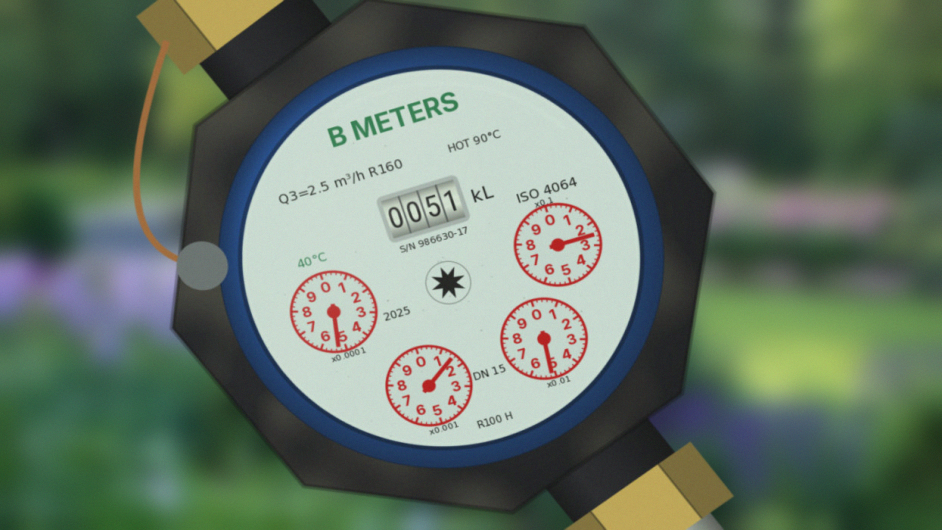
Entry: 51.2515 kL
